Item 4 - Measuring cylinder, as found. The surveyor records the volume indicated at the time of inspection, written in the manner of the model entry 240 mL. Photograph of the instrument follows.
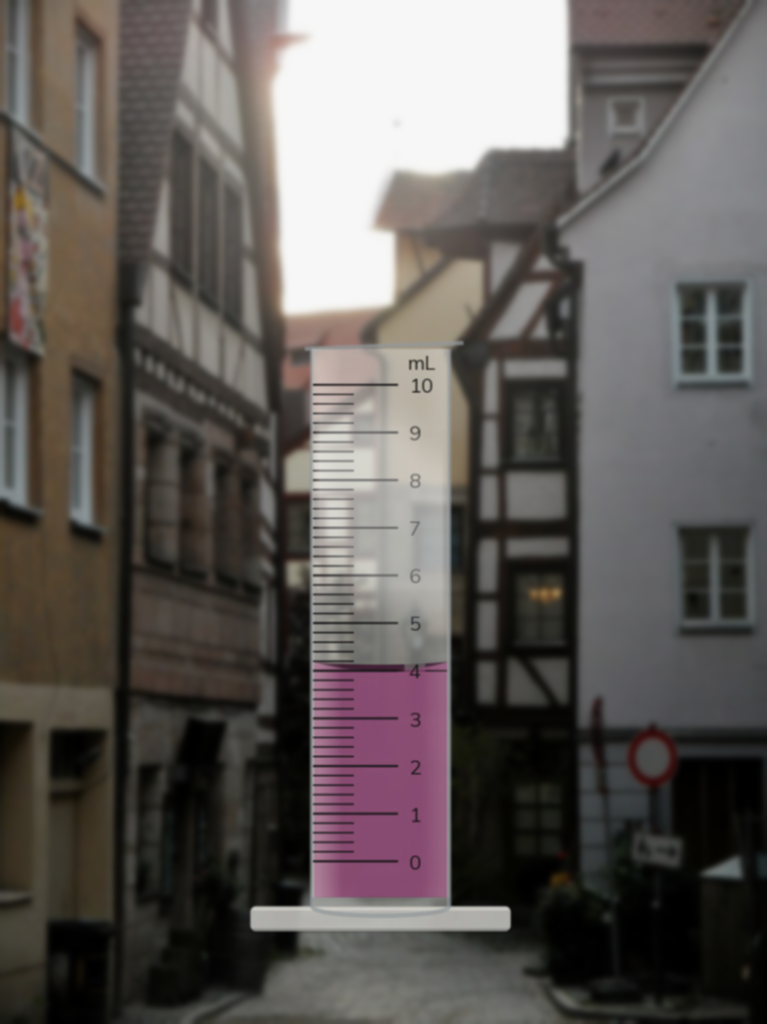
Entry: 4 mL
